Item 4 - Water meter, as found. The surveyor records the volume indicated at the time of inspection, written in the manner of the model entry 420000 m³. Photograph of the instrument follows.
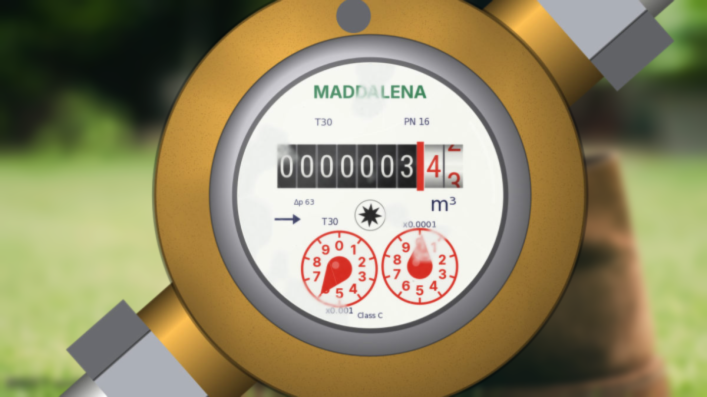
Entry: 3.4260 m³
